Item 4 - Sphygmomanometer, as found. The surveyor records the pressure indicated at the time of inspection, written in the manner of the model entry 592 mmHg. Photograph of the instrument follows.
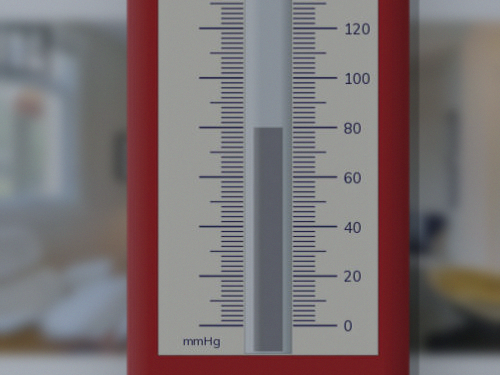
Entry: 80 mmHg
